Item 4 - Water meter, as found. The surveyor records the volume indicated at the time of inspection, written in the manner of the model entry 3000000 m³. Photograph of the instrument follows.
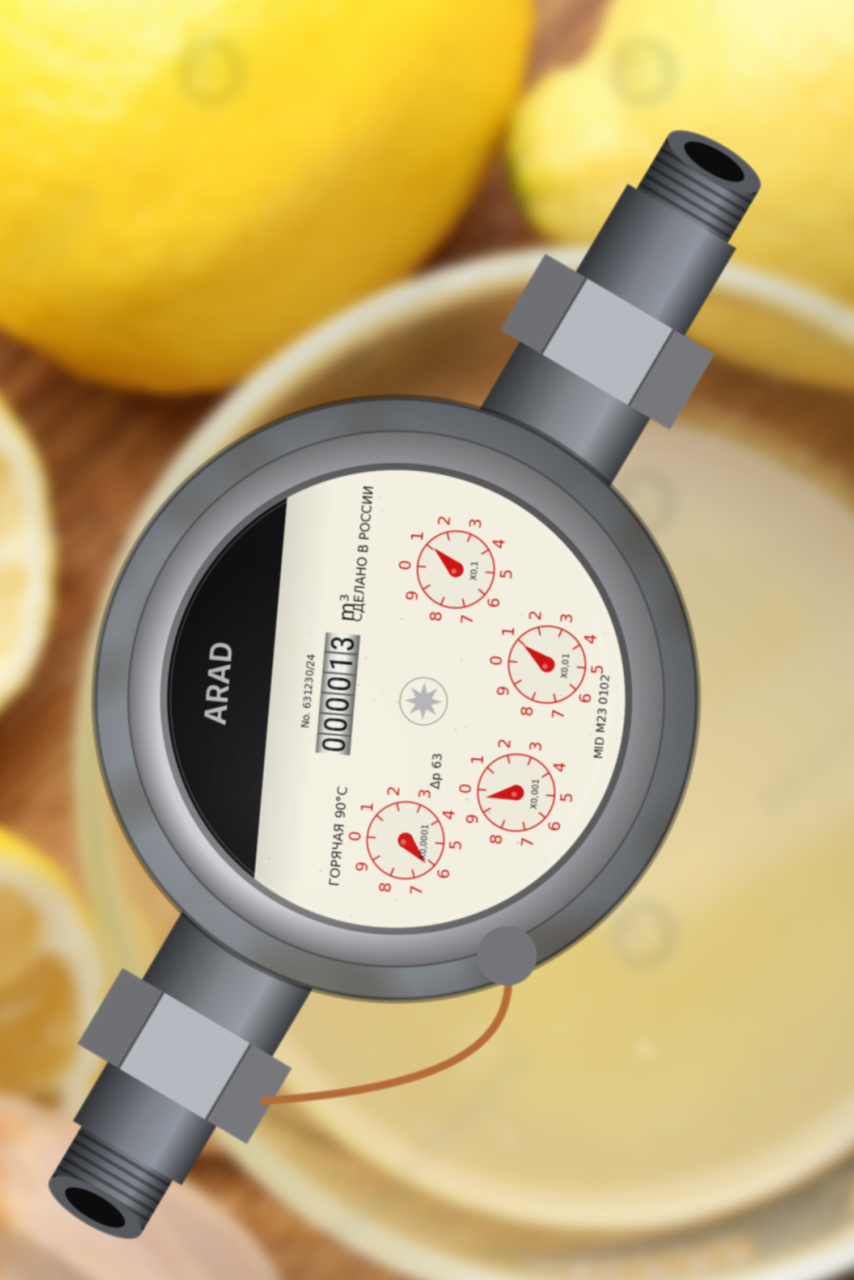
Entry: 13.1096 m³
